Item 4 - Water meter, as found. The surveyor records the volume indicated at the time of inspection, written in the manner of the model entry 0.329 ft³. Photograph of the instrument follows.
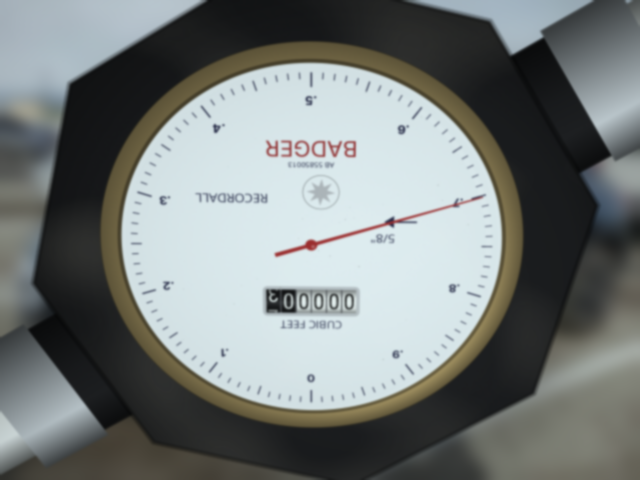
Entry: 2.70 ft³
